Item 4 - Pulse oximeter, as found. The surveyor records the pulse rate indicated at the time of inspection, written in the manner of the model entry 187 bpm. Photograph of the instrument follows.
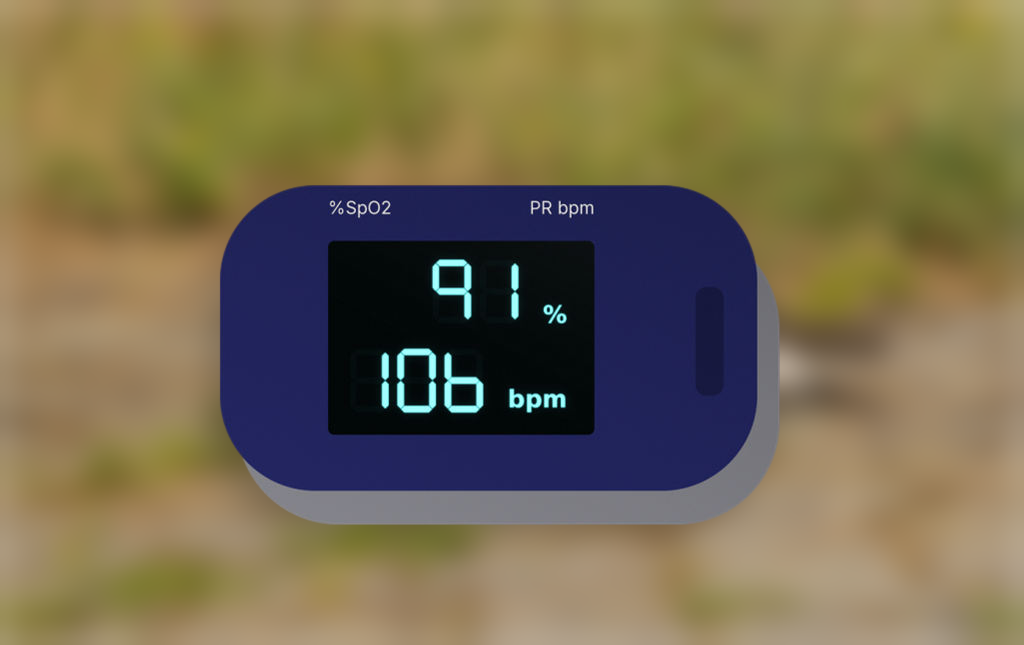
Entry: 106 bpm
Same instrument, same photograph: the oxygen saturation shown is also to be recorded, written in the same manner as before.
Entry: 91 %
